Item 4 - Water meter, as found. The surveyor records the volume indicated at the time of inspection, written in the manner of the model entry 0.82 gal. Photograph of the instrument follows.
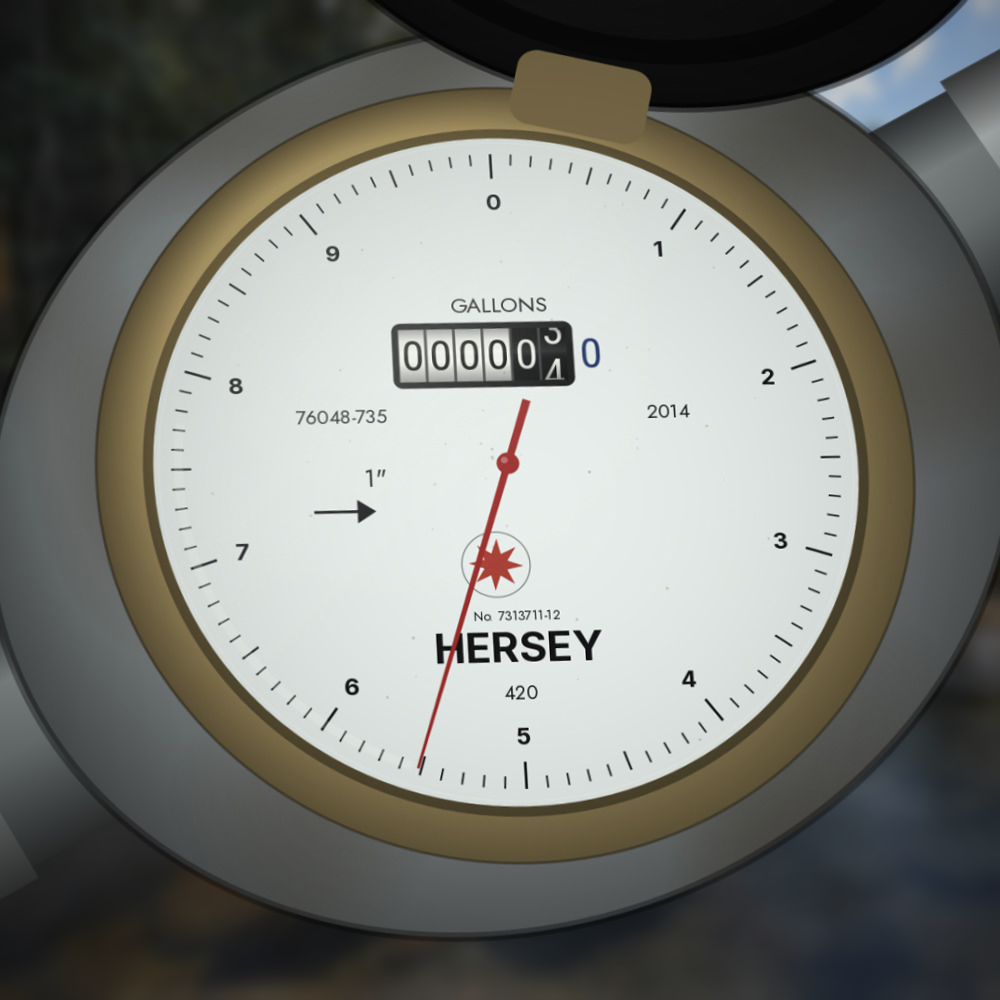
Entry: 35.5 gal
